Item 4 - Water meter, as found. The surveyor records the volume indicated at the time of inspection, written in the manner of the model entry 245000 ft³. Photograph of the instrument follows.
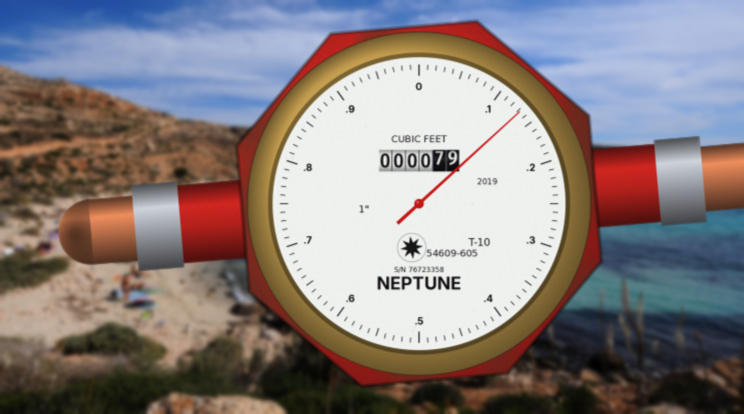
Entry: 79.13 ft³
